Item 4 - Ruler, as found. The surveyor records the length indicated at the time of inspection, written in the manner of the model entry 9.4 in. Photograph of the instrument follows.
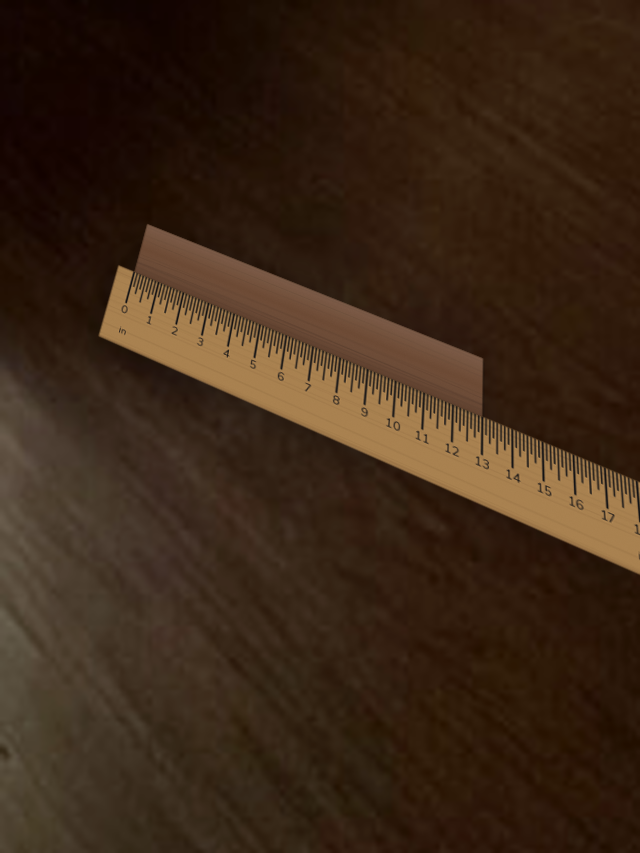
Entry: 13 in
